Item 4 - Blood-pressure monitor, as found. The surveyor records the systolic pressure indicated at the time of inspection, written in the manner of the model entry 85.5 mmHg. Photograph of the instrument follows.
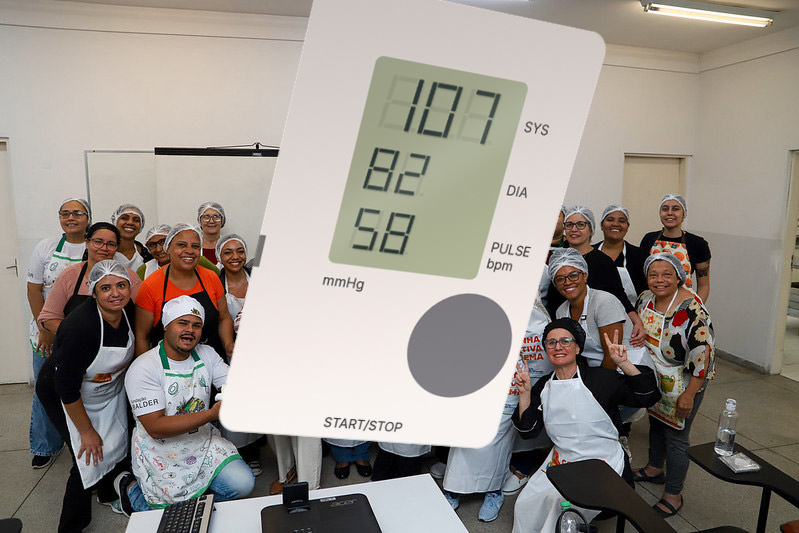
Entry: 107 mmHg
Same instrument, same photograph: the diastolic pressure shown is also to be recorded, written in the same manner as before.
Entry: 82 mmHg
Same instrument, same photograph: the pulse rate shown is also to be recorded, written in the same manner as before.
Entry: 58 bpm
